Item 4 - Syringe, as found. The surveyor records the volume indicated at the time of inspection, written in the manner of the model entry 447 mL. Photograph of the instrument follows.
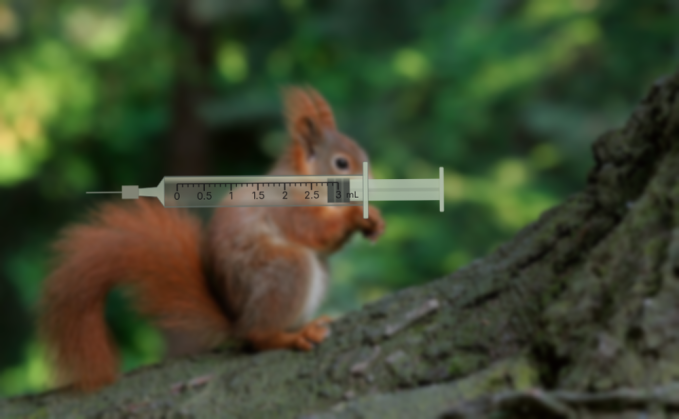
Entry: 2.8 mL
